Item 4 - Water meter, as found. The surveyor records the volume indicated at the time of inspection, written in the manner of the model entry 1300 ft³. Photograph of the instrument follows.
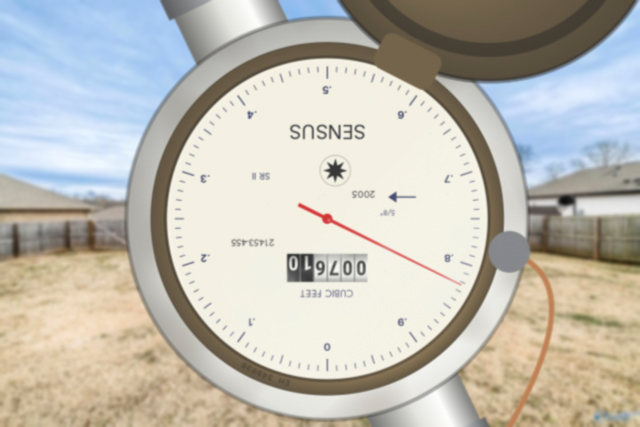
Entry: 7609.82 ft³
